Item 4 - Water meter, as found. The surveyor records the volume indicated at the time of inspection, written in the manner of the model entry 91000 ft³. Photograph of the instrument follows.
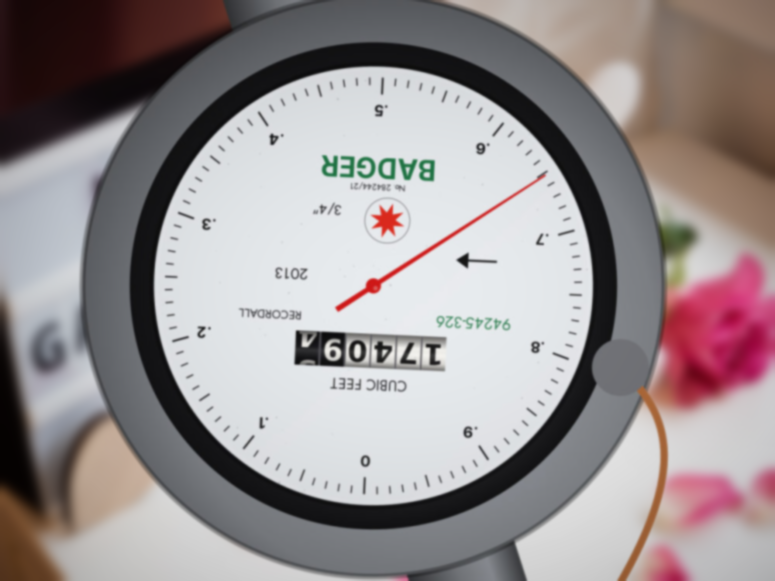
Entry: 174093.65 ft³
